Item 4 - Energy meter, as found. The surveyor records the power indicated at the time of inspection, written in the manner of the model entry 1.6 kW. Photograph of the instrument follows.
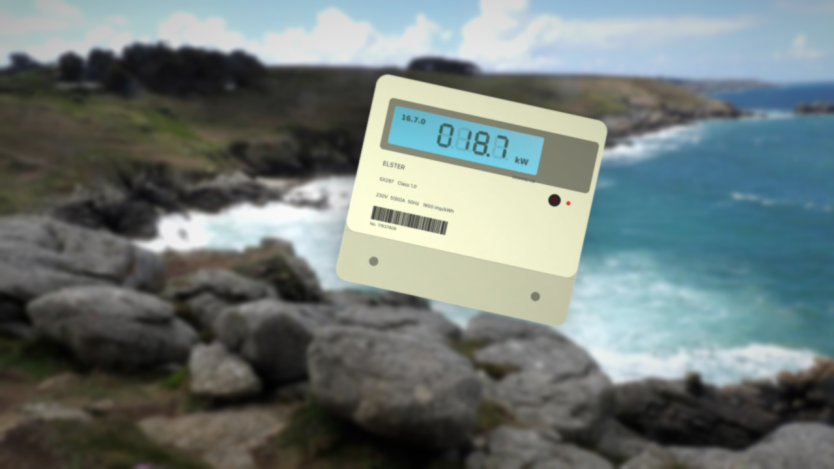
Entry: 18.7 kW
